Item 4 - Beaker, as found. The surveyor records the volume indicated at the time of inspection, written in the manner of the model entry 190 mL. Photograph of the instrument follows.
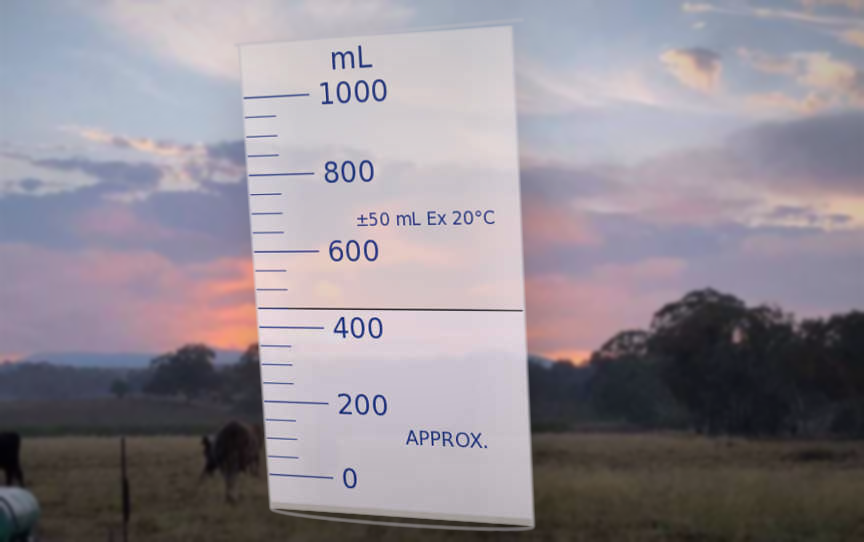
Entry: 450 mL
